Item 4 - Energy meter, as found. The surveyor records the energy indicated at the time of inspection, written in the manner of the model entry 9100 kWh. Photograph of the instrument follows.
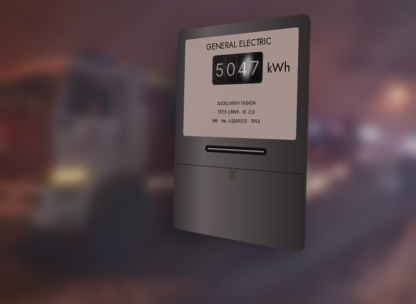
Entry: 5047 kWh
